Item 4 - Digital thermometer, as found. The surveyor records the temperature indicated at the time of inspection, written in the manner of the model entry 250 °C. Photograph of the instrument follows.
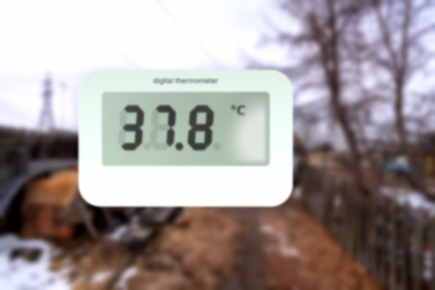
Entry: 37.8 °C
